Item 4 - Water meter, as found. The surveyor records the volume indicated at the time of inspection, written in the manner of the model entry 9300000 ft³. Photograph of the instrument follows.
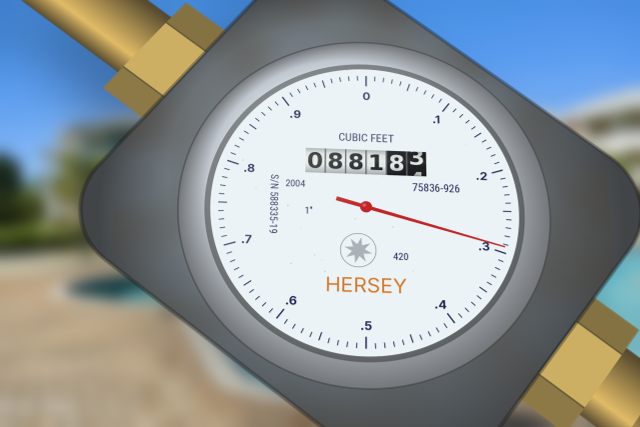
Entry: 88183.29 ft³
